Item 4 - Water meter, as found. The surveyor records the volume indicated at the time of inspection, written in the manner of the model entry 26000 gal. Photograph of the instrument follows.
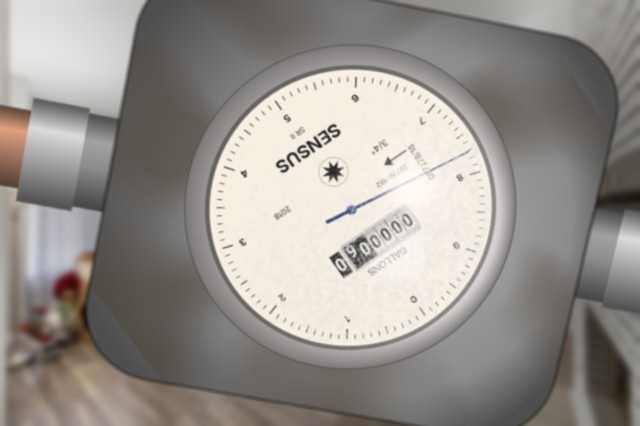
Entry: 57.7 gal
